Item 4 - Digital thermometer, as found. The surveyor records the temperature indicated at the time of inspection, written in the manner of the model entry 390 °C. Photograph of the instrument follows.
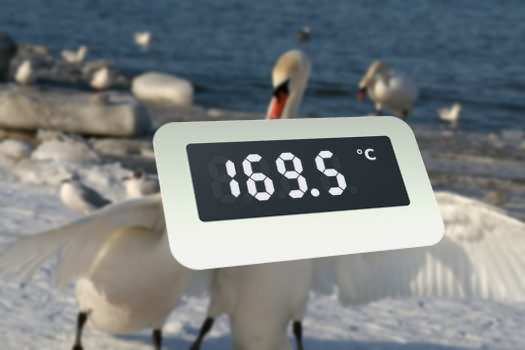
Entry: 169.5 °C
